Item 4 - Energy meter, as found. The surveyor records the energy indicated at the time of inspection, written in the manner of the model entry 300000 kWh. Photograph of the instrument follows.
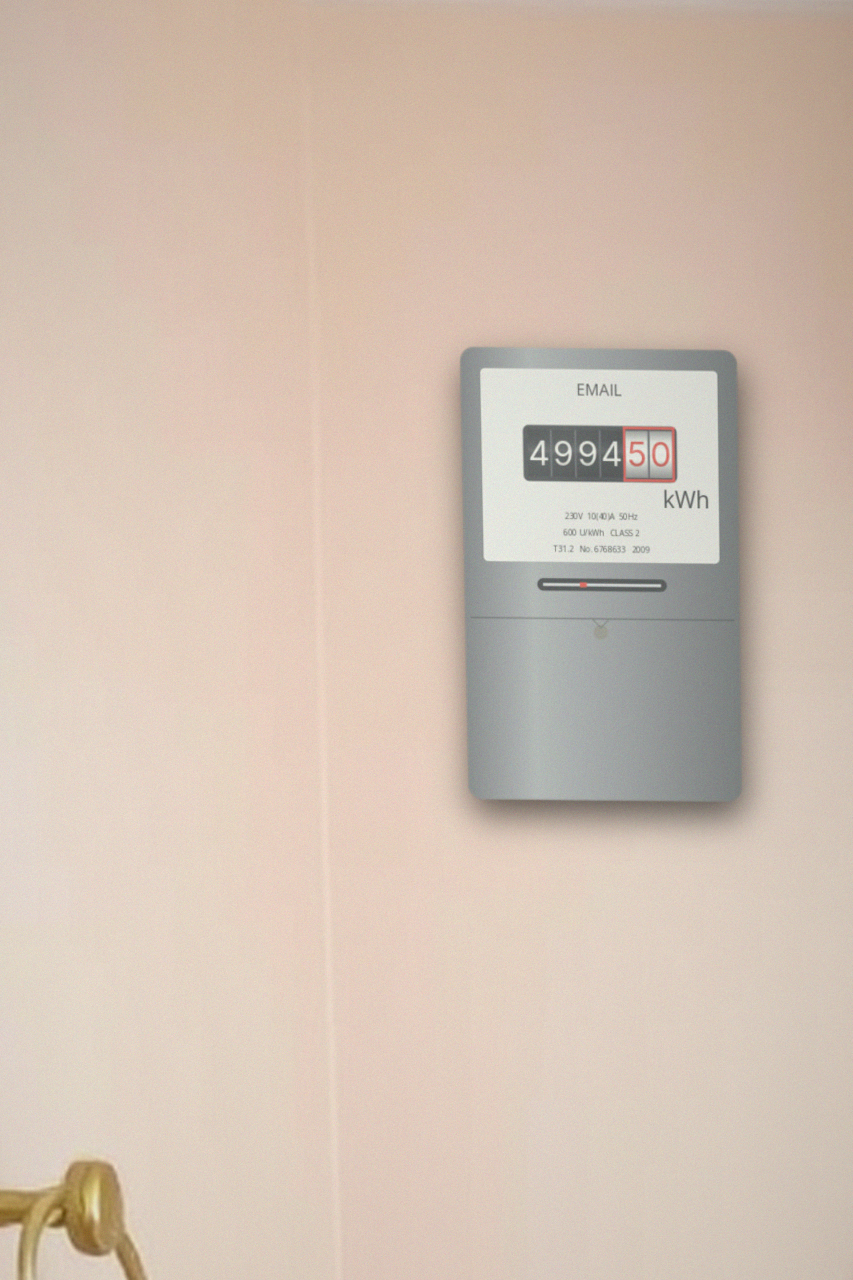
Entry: 4994.50 kWh
